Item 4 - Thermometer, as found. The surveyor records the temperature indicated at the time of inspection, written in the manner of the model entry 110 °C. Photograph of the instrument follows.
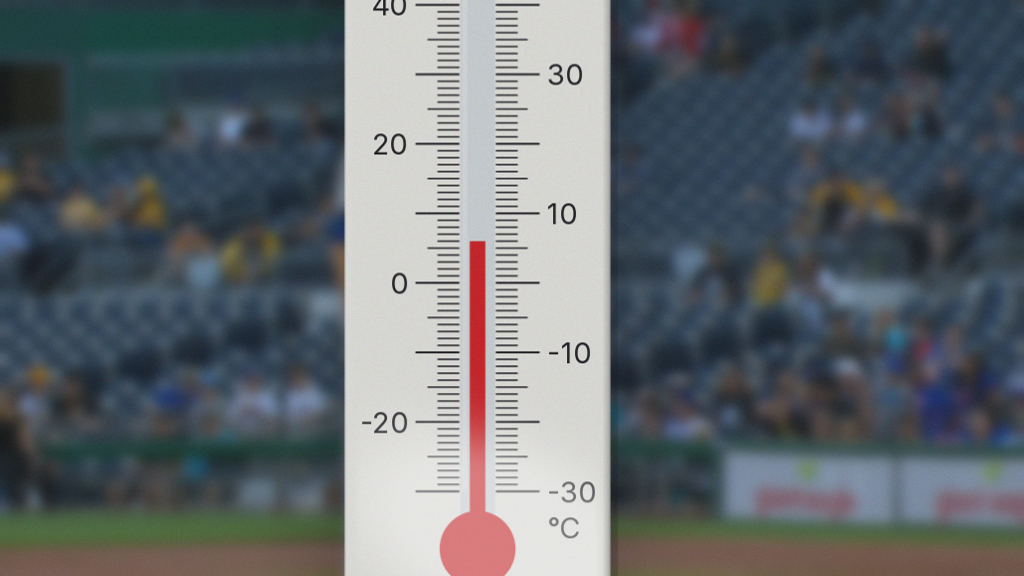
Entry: 6 °C
